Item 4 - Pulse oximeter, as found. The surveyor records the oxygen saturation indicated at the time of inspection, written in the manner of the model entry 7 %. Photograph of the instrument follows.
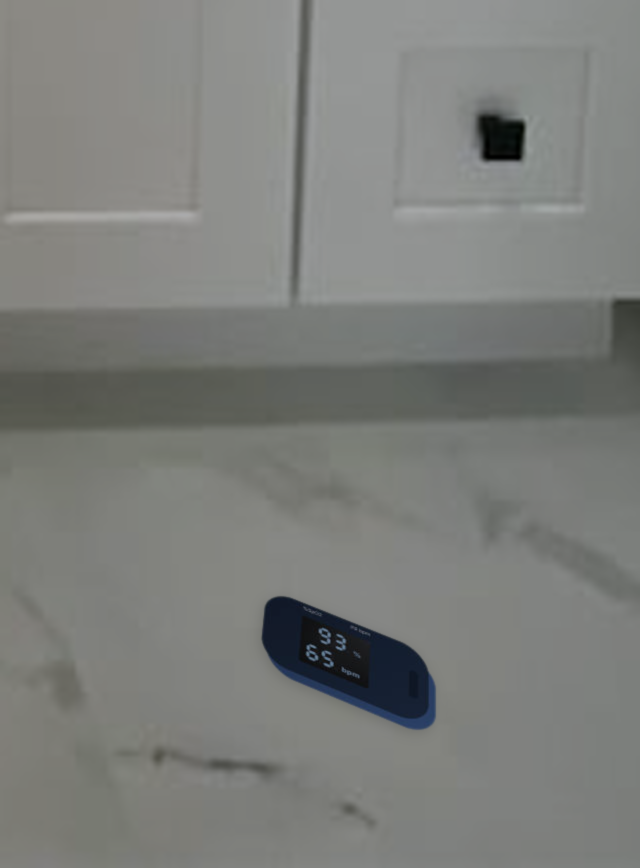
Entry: 93 %
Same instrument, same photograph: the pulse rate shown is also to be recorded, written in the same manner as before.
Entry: 65 bpm
